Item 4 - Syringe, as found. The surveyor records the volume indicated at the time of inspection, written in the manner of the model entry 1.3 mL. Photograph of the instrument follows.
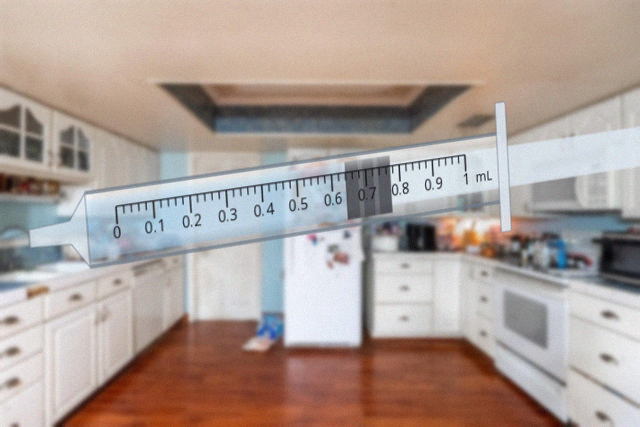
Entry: 0.64 mL
